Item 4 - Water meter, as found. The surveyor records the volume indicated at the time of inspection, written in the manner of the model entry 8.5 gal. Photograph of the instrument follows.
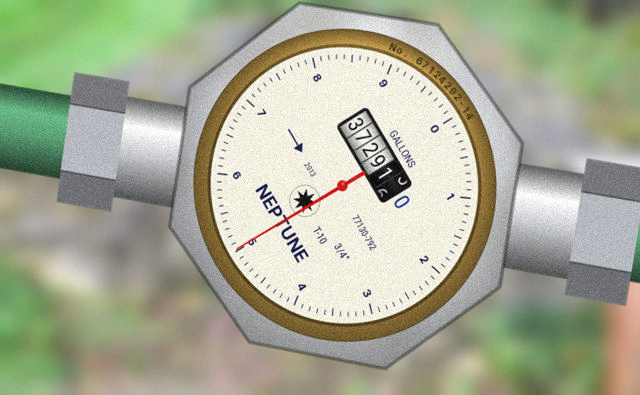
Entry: 3729155.0 gal
